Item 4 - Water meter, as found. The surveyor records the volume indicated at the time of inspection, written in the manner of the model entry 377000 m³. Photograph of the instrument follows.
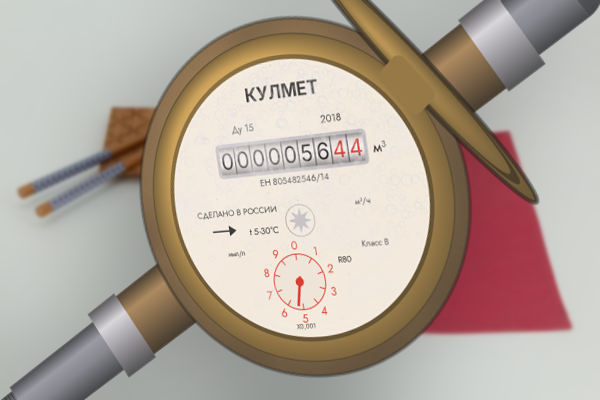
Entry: 56.445 m³
